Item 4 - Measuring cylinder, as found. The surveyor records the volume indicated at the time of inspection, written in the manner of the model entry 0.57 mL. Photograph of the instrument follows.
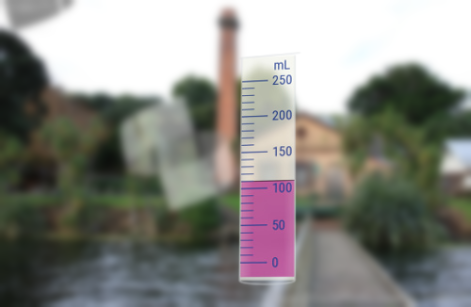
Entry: 110 mL
